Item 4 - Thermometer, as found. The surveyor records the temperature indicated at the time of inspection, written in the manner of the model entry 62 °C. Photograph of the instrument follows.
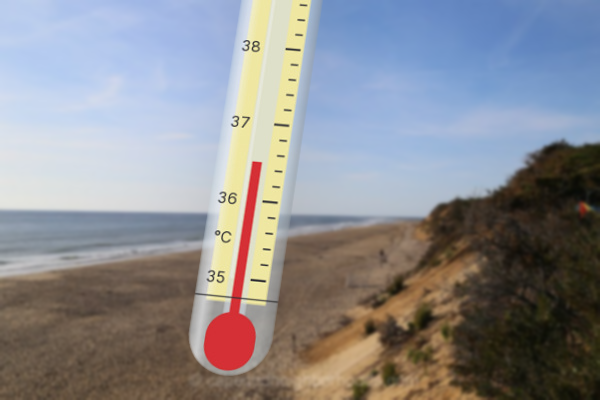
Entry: 36.5 °C
